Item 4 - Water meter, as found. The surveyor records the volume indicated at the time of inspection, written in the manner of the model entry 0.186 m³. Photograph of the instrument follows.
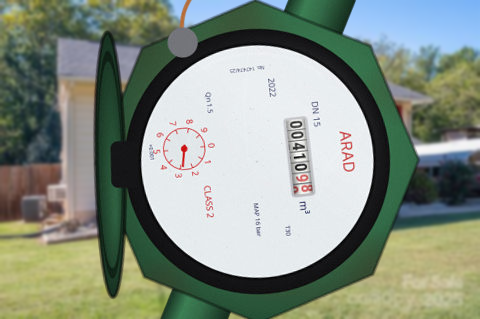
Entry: 410.982 m³
